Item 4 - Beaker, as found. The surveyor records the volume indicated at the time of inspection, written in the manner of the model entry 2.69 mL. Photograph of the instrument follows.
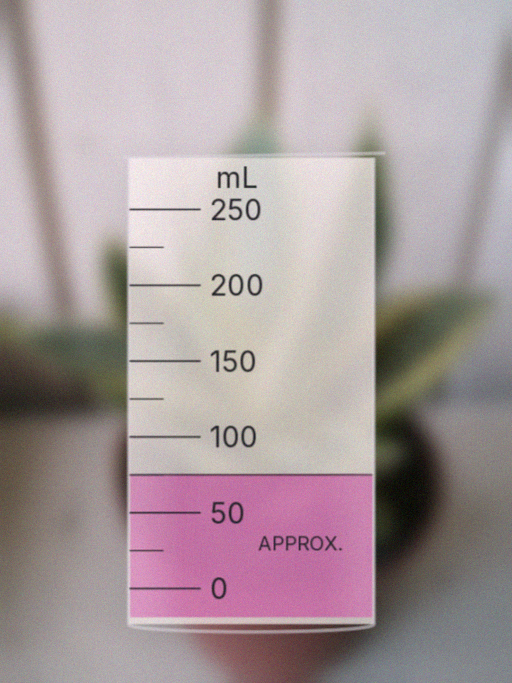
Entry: 75 mL
